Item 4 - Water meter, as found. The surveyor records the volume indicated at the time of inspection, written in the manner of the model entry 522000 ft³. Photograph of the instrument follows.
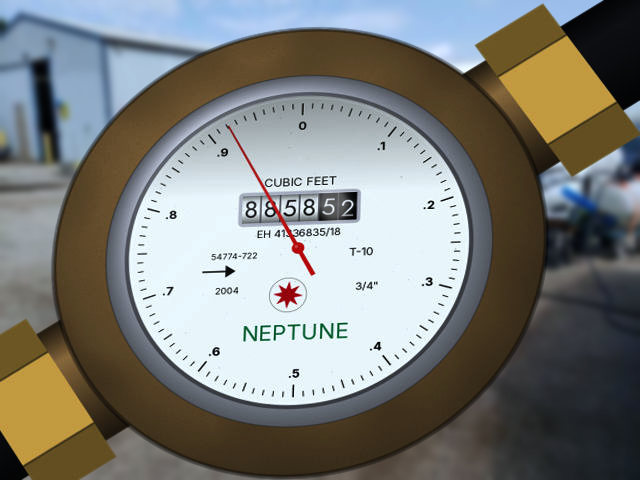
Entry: 885851.92 ft³
